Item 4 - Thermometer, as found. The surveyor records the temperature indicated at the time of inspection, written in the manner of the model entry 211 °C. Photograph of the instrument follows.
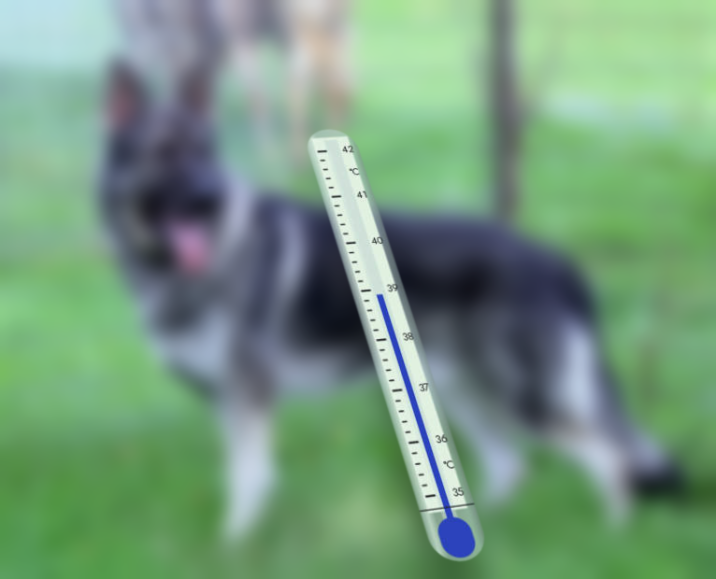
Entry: 38.9 °C
